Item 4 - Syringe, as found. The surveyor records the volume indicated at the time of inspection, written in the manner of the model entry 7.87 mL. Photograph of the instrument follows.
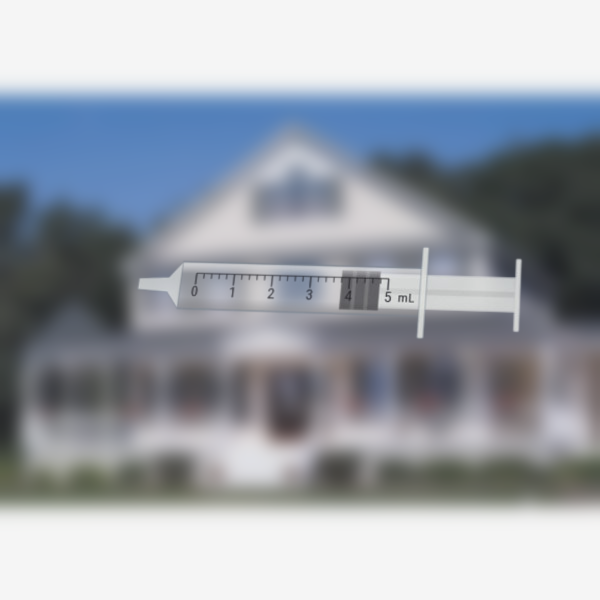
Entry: 3.8 mL
